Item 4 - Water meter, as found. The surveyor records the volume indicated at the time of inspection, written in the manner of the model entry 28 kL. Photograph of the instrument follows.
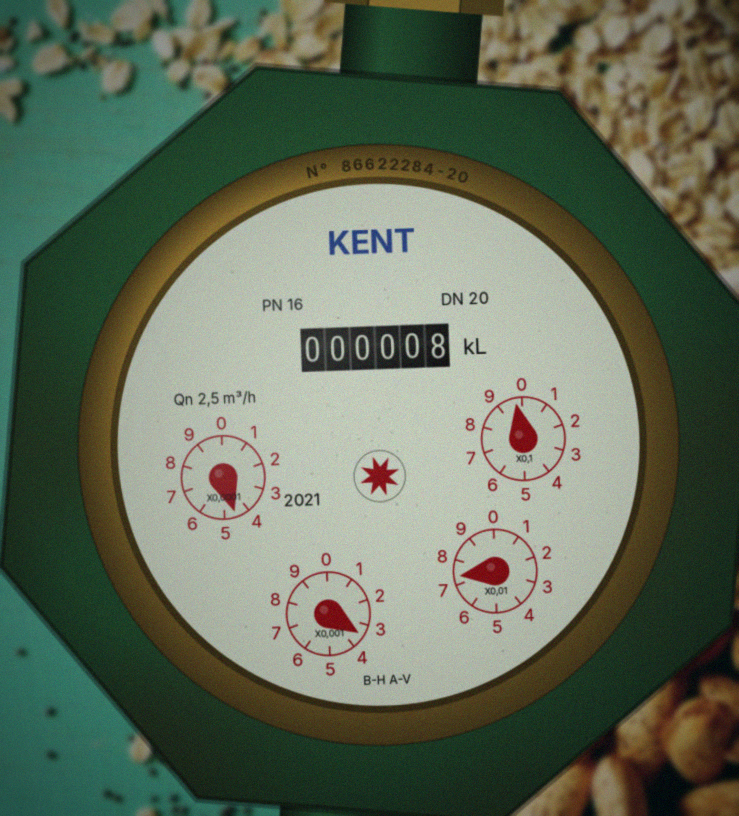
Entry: 7.9734 kL
